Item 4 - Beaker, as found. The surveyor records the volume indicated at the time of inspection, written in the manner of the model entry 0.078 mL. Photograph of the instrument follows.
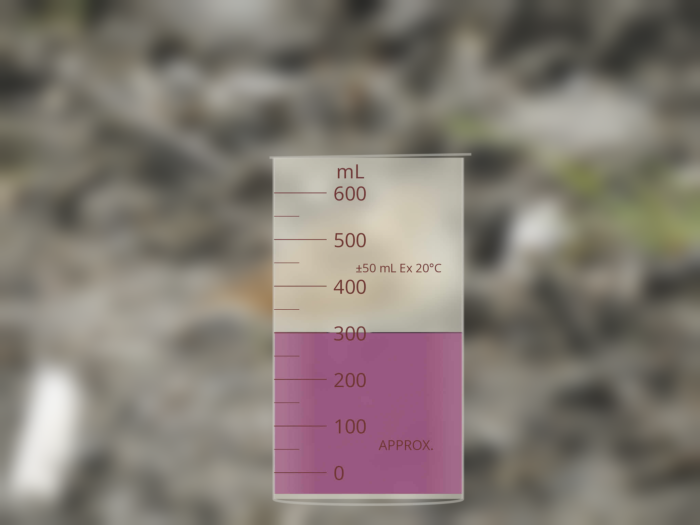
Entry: 300 mL
